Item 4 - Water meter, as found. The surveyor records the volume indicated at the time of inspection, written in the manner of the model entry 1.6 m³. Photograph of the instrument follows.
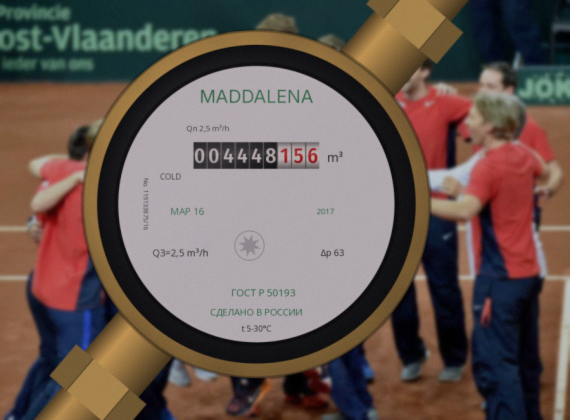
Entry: 4448.156 m³
